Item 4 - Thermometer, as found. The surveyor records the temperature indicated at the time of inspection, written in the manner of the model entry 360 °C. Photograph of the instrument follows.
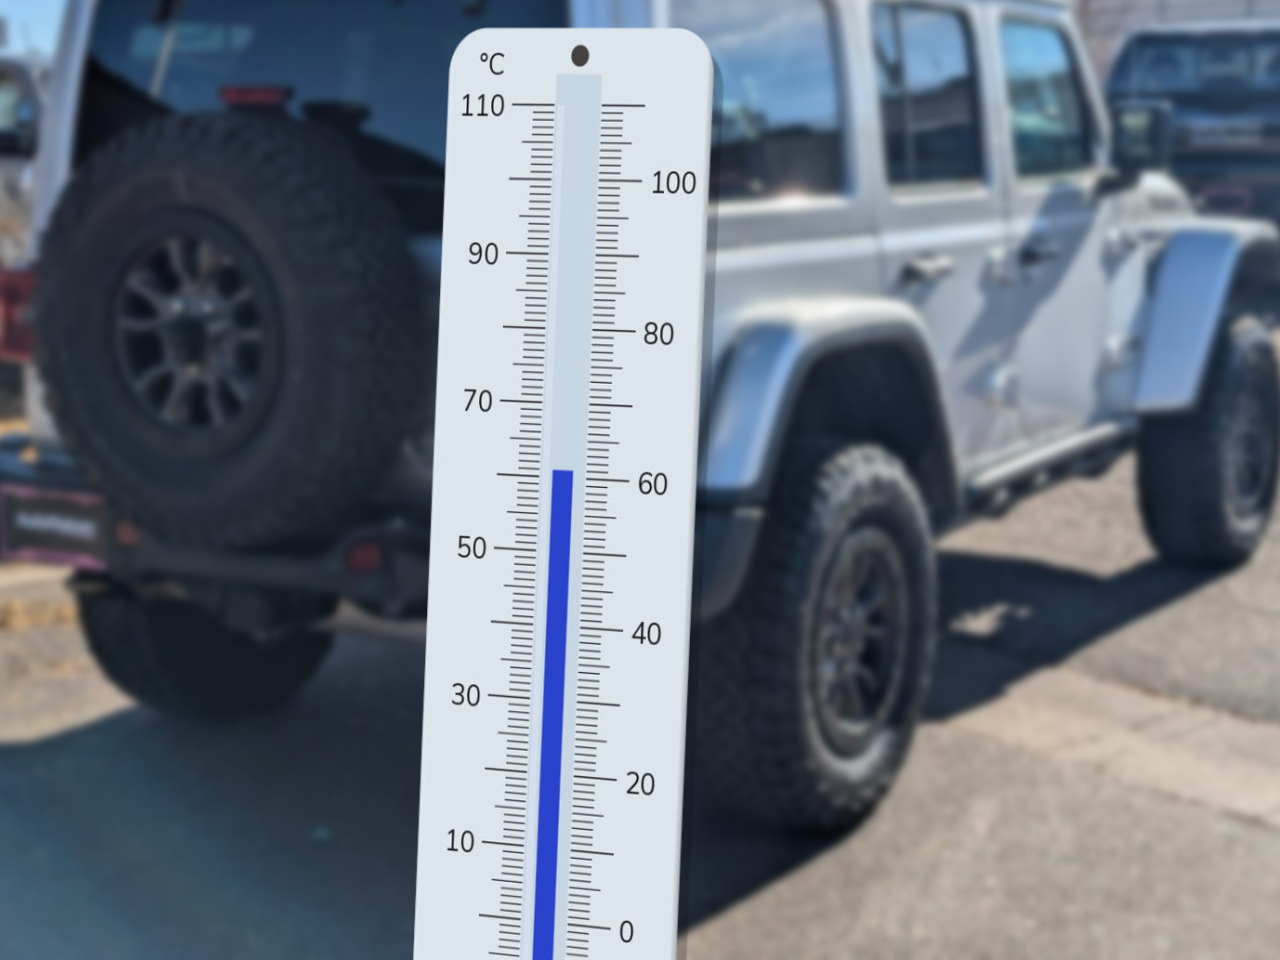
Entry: 61 °C
